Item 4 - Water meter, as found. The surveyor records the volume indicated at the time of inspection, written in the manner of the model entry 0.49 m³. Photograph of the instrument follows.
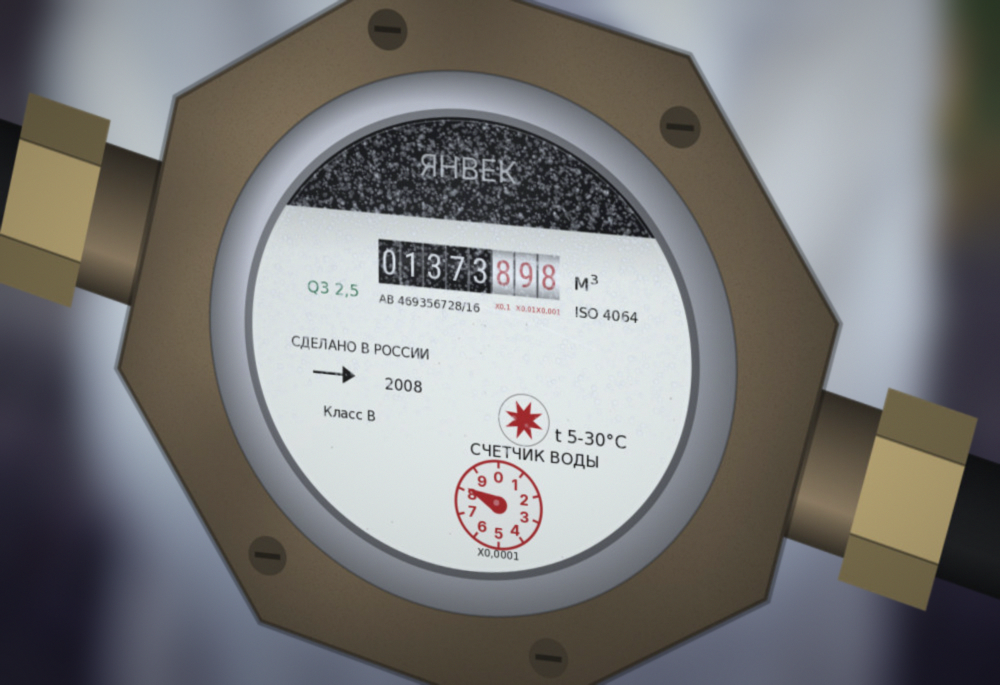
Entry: 1373.8988 m³
